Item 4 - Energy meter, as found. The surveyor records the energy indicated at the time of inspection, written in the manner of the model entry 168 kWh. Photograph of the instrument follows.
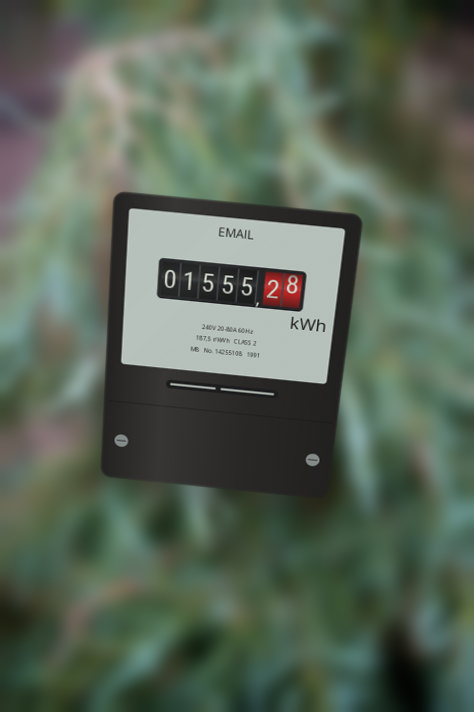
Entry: 1555.28 kWh
